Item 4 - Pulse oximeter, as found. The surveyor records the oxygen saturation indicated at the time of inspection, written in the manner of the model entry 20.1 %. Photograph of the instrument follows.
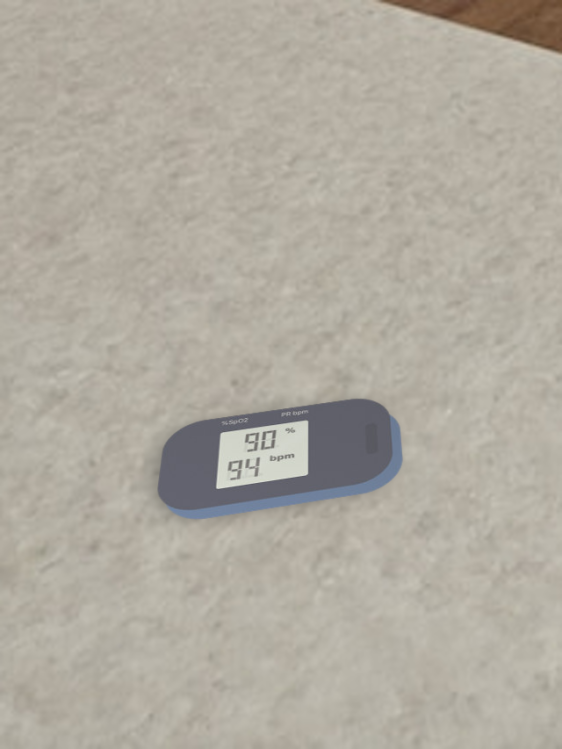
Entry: 90 %
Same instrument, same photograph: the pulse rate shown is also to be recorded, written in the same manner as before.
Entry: 94 bpm
